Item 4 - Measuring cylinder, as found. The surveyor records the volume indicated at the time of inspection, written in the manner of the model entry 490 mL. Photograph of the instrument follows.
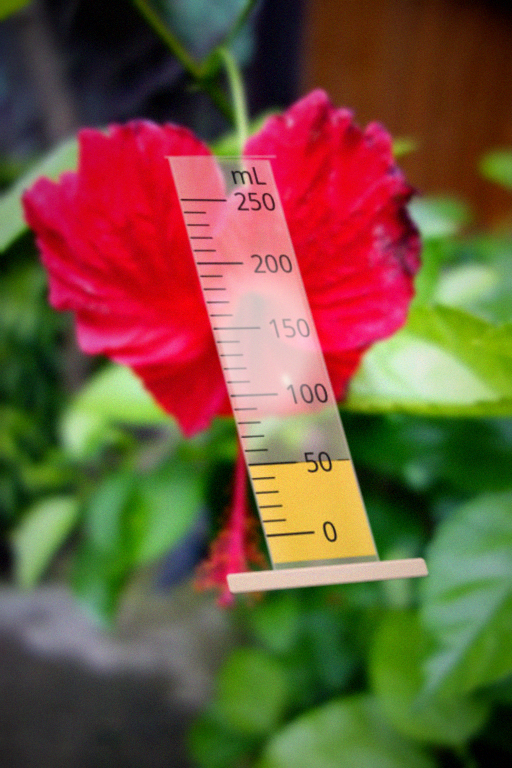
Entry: 50 mL
